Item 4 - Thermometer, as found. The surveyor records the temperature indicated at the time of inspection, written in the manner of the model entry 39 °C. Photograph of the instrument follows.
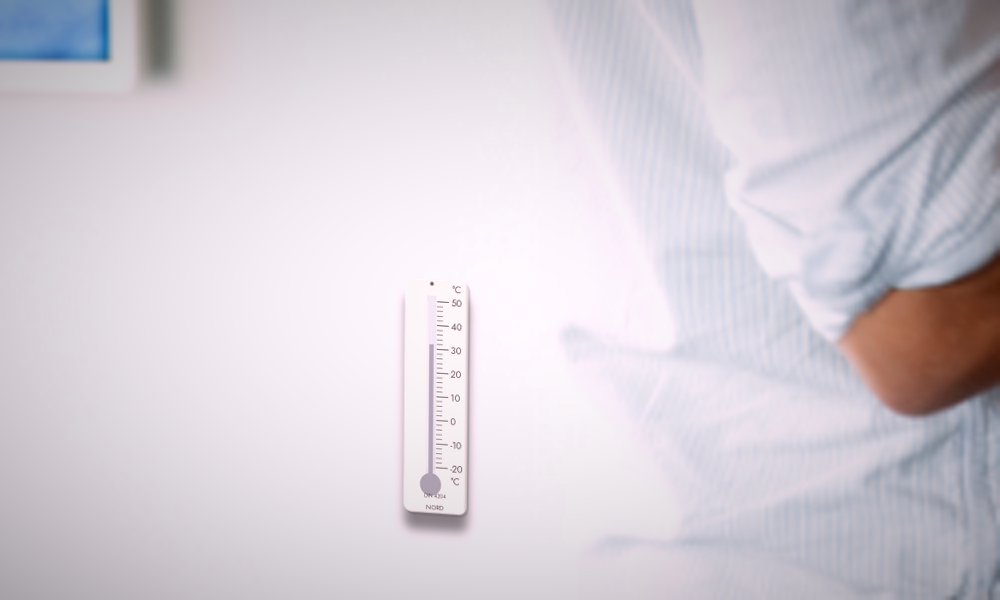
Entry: 32 °C
